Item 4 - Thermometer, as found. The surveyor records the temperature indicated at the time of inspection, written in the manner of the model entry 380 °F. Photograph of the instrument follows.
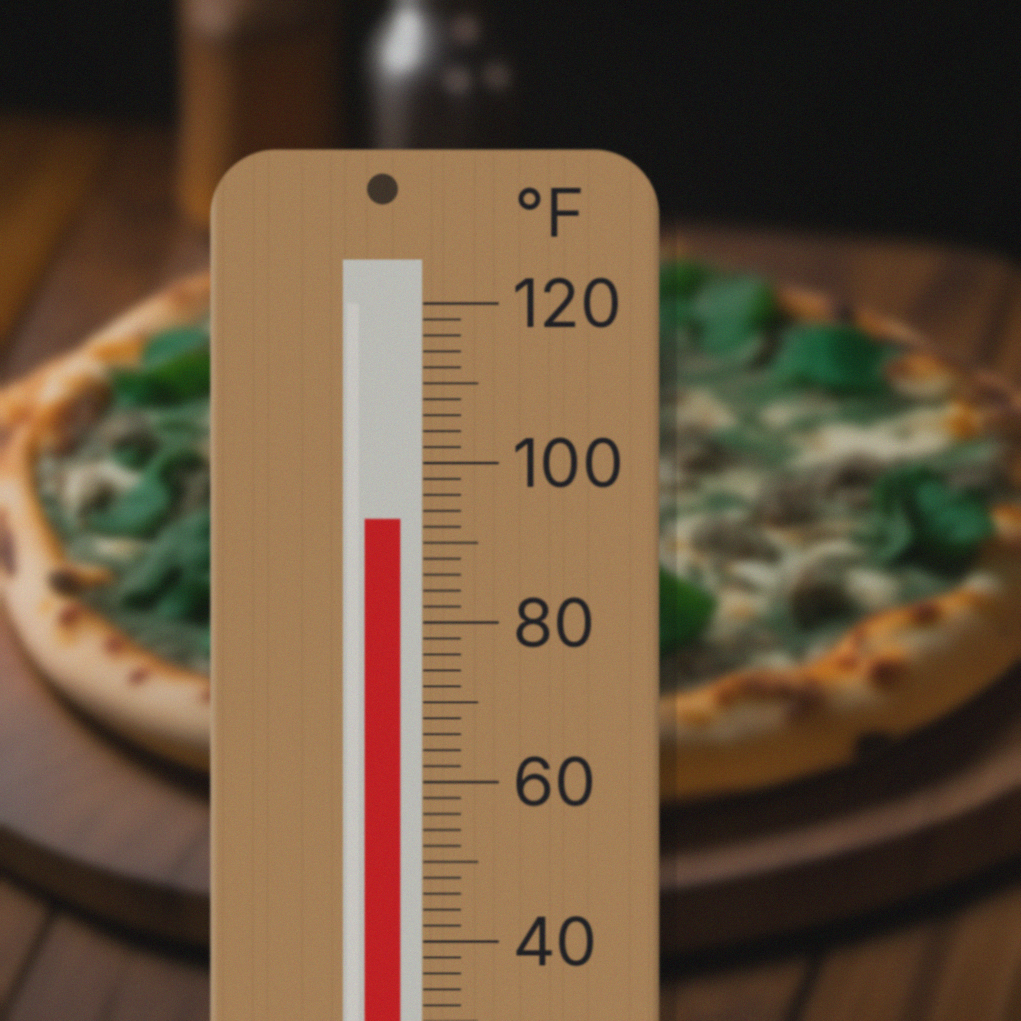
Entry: 93 °F
